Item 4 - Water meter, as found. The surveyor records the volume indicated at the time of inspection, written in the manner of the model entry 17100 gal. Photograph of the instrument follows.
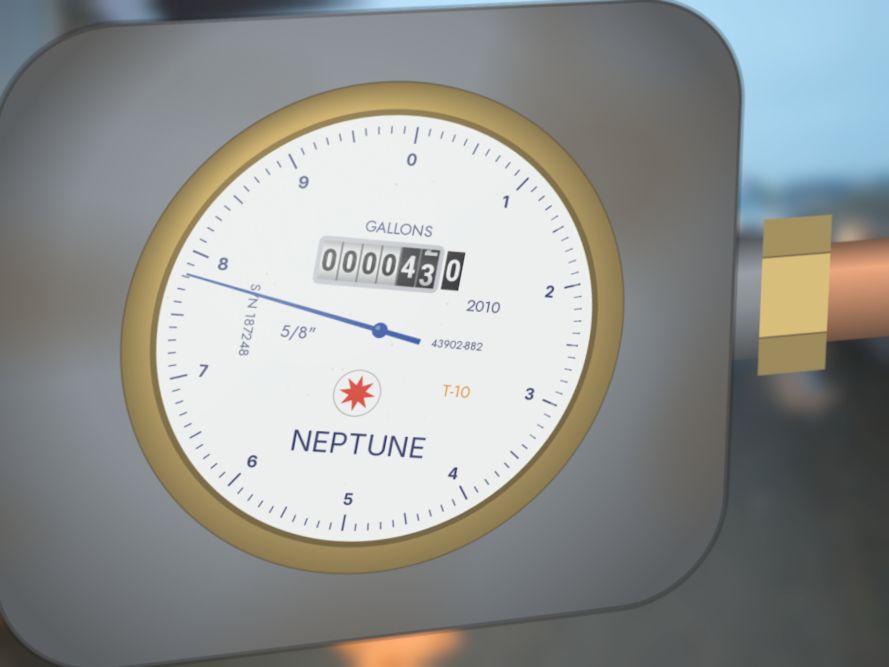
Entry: 427.8 gal
